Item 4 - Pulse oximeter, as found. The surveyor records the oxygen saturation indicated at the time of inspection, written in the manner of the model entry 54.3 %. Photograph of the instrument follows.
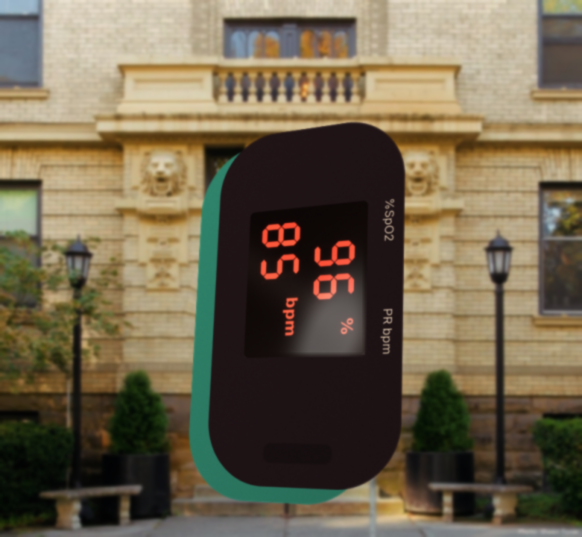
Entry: 96 %
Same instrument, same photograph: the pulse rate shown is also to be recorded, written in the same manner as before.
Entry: 85 bpm
